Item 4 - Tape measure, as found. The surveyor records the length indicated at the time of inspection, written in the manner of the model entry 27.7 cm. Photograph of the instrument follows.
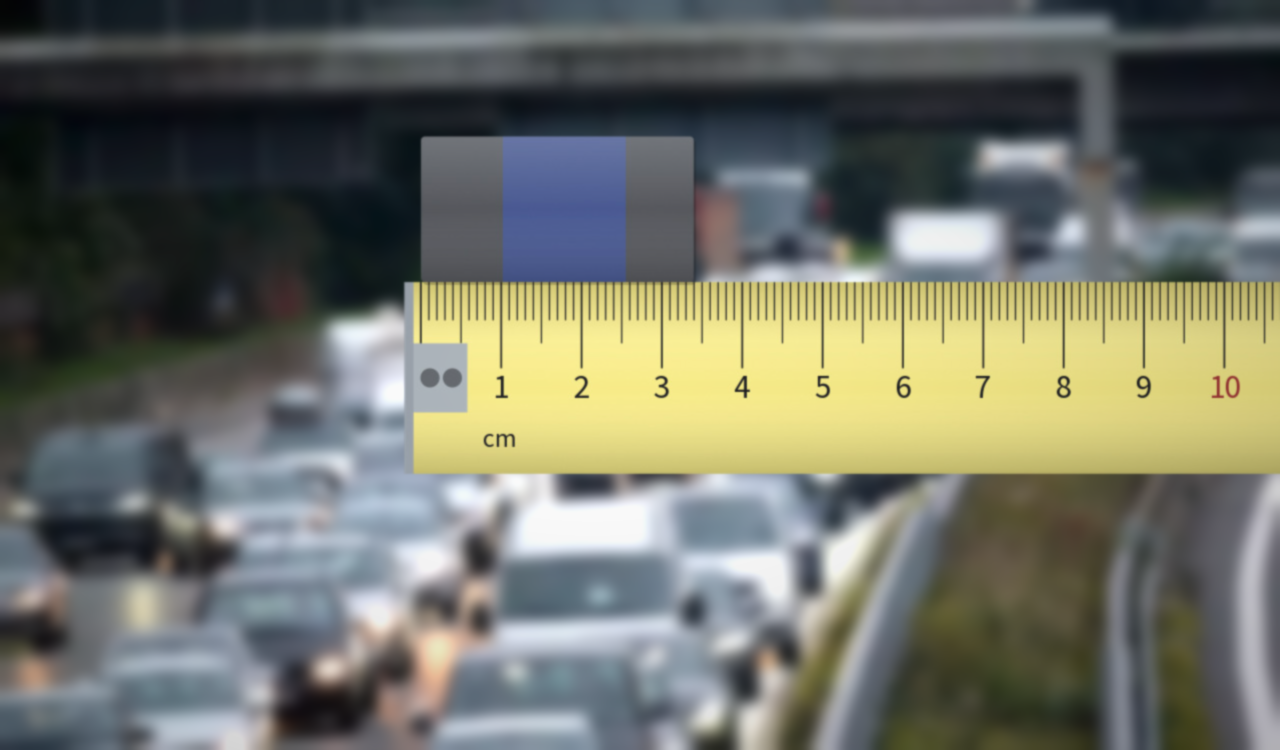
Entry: 3.4 cm
